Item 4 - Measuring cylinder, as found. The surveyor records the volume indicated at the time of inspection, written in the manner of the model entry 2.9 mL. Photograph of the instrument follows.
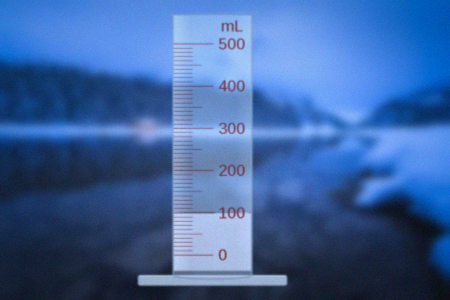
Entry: 100 mL
